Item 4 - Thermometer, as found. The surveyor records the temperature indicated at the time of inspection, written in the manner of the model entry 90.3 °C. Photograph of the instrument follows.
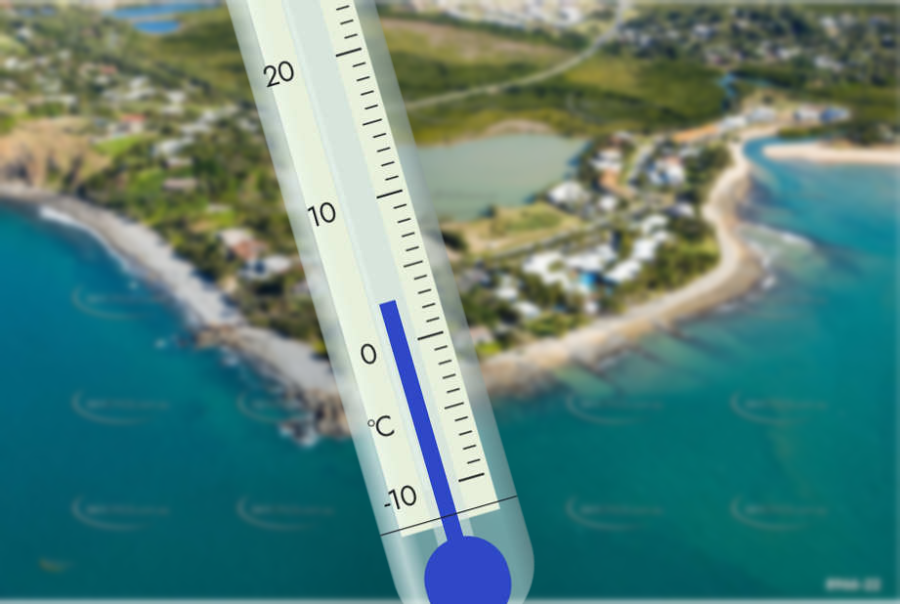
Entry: 3 °C
